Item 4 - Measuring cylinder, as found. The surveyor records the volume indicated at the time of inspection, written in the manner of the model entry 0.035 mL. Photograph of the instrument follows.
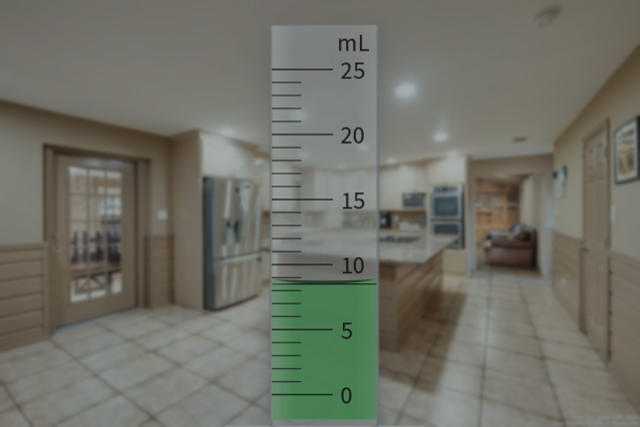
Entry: 8.5 mL
